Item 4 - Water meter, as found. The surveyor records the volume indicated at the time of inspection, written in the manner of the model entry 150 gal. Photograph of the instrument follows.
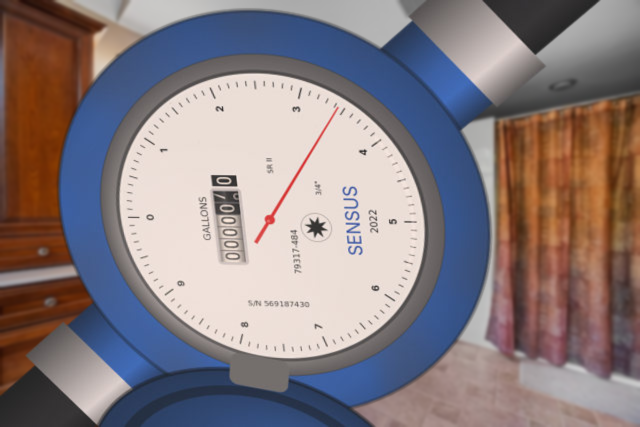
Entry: 73.4 gal
